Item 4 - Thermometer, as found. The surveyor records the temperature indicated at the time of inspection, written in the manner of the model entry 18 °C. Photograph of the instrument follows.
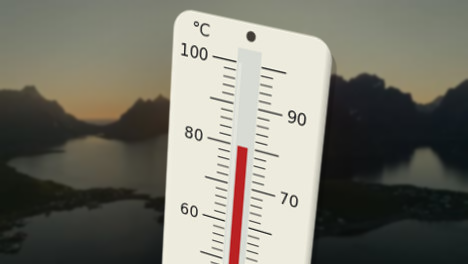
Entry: 80 °C
